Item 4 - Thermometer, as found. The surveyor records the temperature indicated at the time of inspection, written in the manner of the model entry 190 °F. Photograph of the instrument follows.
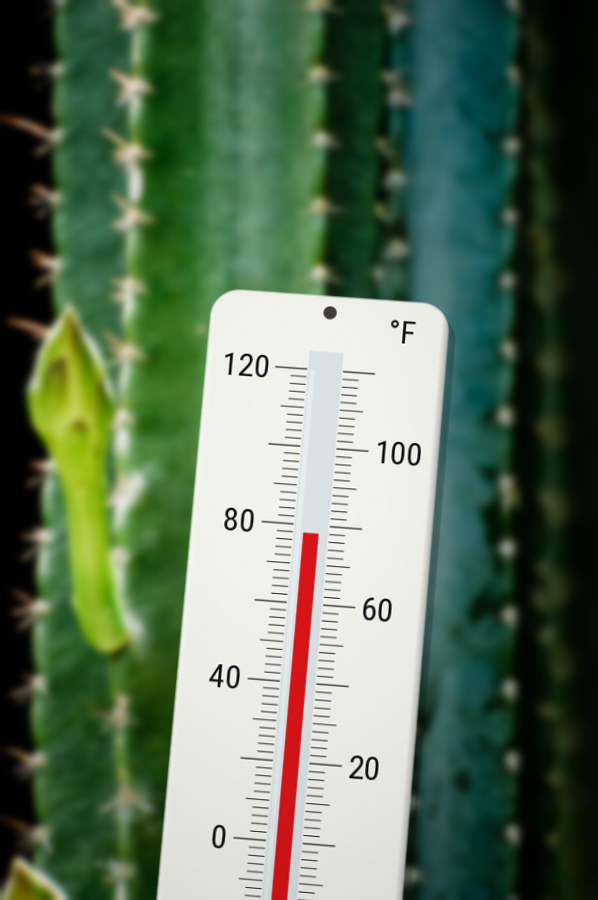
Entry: 78 °F
